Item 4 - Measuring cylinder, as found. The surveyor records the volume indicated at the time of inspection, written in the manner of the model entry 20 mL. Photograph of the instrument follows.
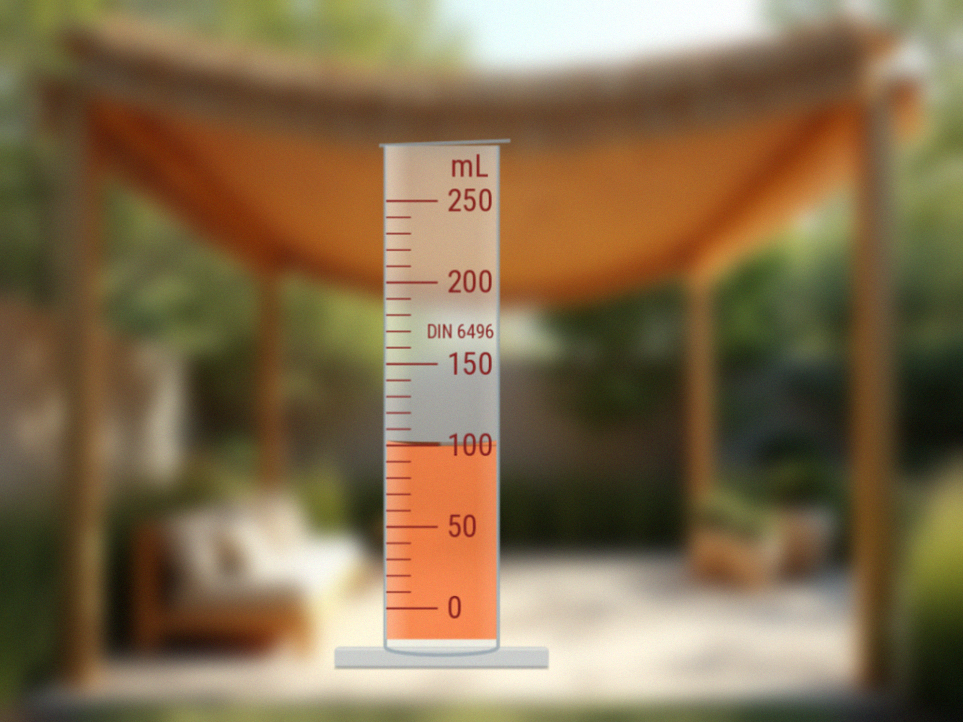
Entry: 100 mL
